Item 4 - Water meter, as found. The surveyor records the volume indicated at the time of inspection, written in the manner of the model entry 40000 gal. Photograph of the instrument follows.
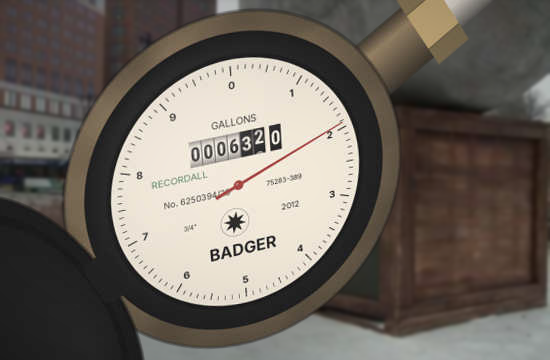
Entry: 6321.9 gal
